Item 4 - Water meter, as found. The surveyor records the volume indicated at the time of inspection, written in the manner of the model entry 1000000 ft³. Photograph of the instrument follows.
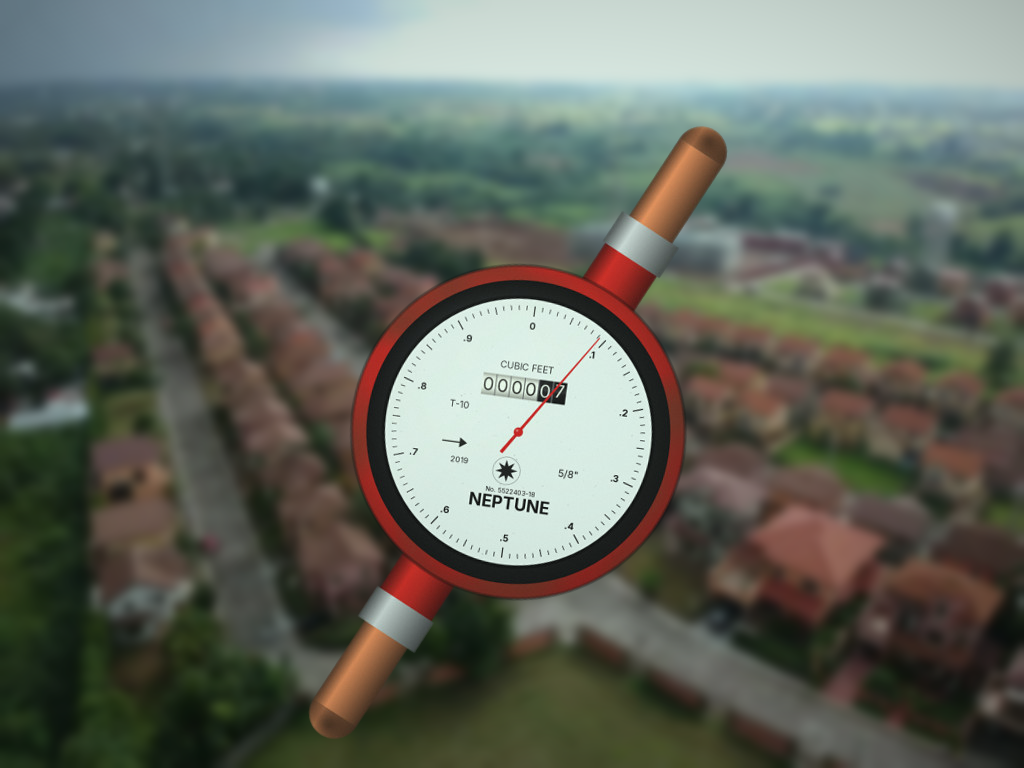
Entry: 7.09 ft³
